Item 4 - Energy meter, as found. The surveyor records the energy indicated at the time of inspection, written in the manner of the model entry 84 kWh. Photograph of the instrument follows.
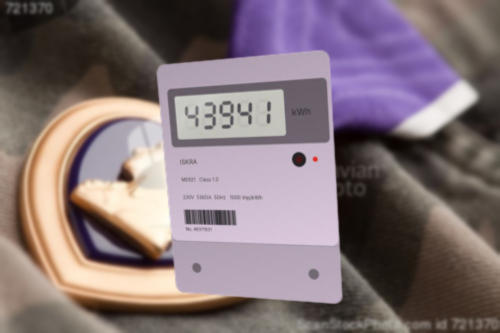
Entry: 43941 kWh
